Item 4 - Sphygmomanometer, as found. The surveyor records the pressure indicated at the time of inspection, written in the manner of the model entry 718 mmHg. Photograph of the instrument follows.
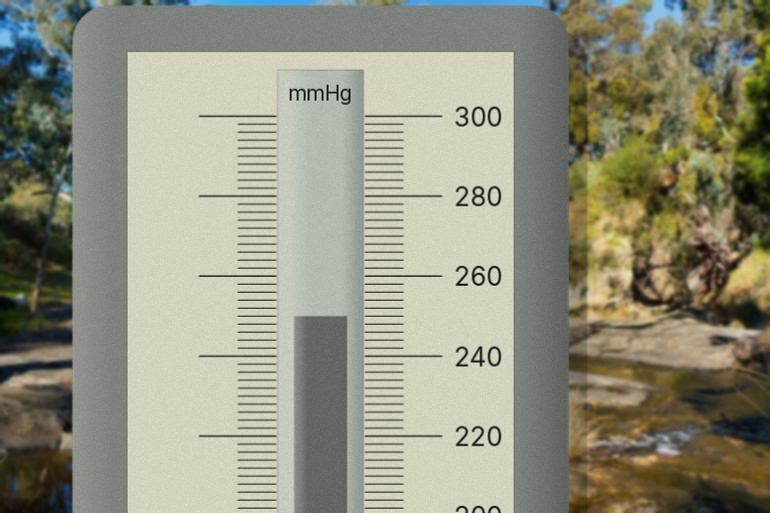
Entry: 250 mmHg
